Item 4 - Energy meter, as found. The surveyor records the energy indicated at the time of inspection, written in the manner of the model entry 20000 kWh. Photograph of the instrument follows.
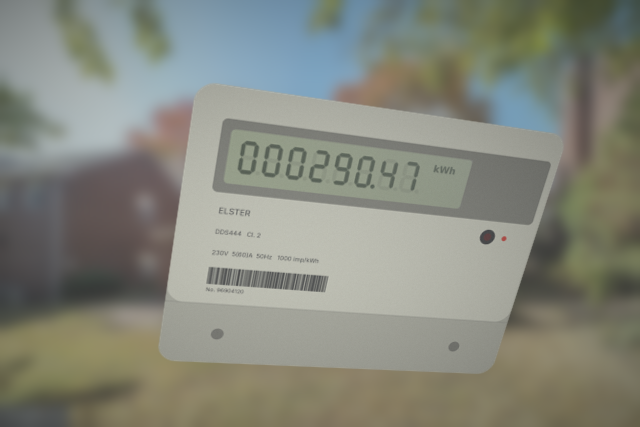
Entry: 290.47 kWh
